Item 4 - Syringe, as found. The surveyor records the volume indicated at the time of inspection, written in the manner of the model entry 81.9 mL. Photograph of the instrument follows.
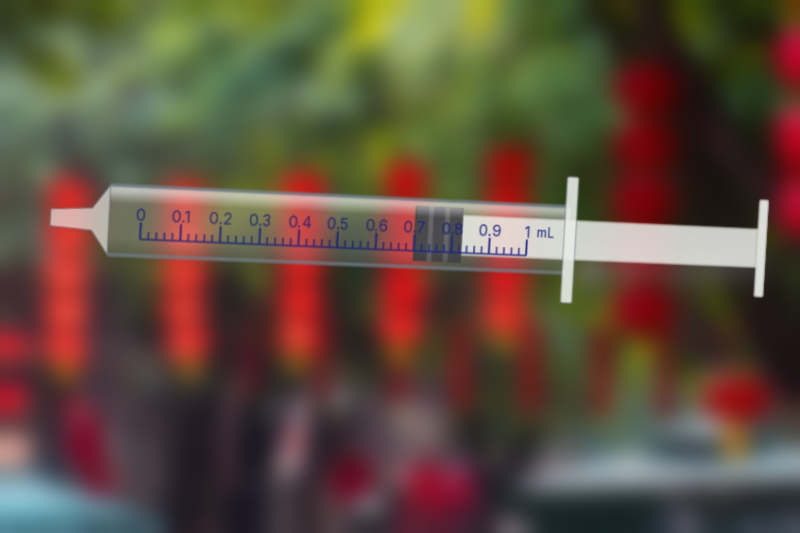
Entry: 0.7 mL
